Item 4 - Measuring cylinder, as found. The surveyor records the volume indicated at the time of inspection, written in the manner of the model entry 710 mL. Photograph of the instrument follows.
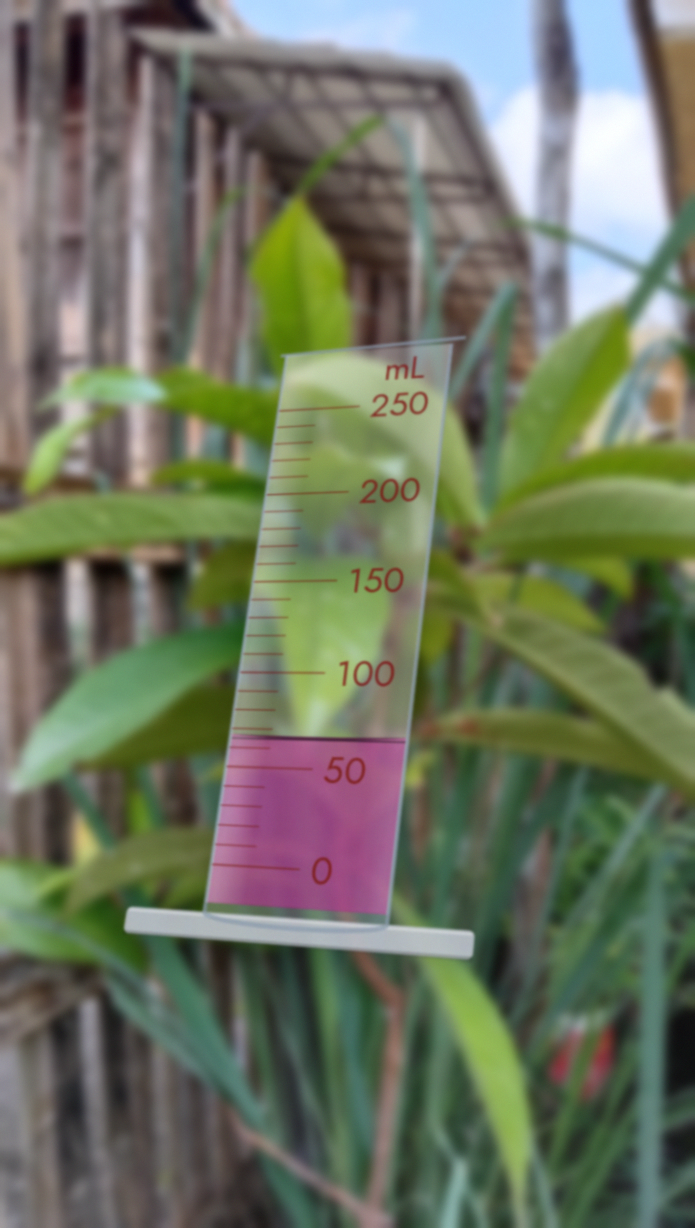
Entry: 65 mL
